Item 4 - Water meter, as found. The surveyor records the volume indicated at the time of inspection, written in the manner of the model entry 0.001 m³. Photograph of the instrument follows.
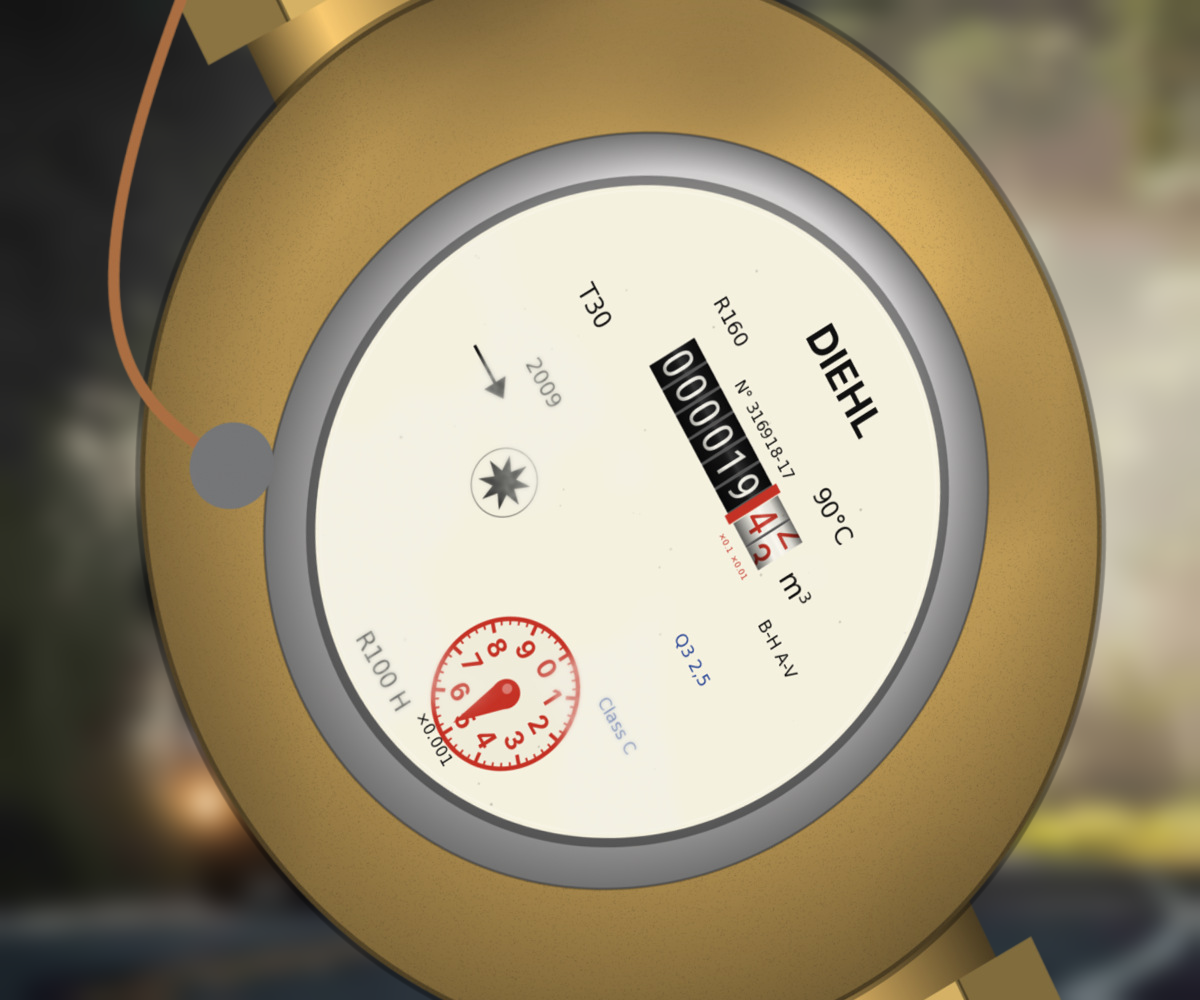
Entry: 19.425 m³
